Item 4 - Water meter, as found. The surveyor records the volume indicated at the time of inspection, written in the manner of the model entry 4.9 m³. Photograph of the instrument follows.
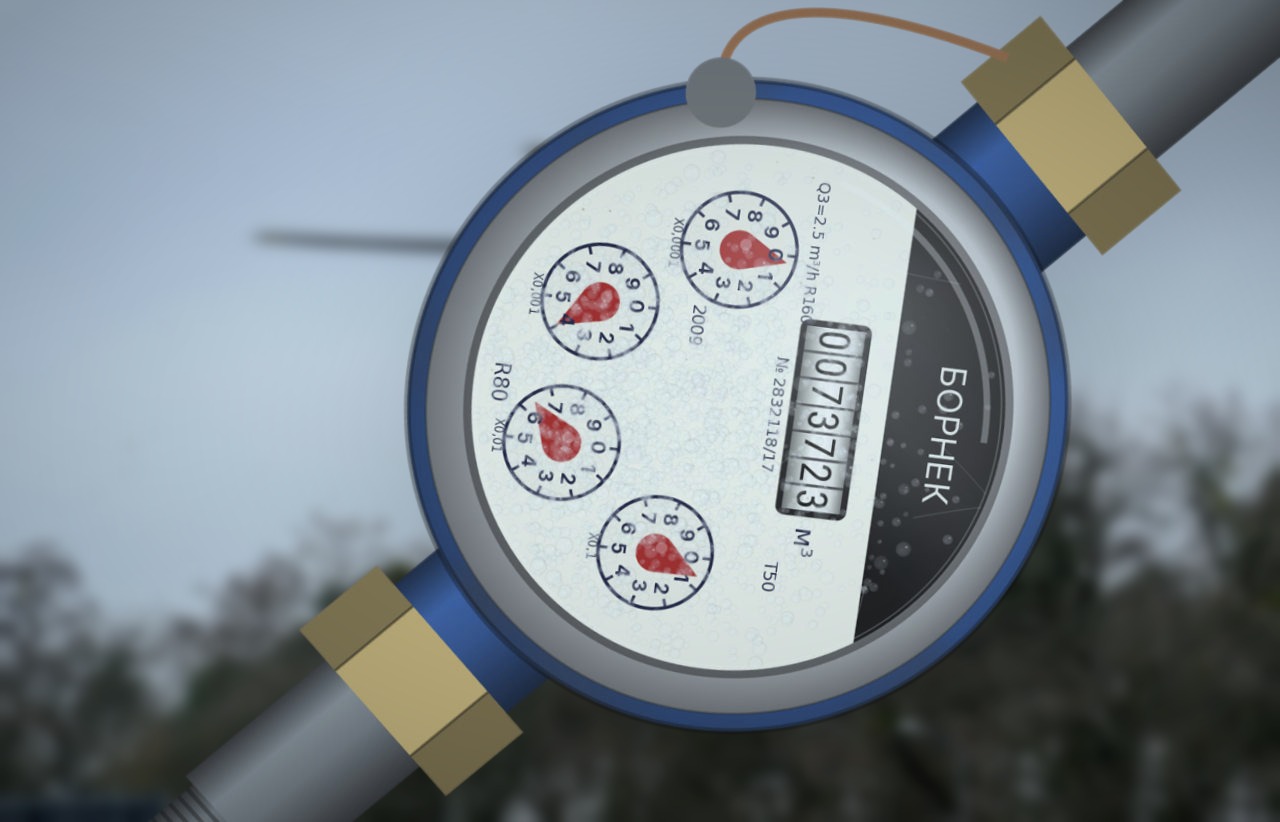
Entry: 73723.0640 m³
